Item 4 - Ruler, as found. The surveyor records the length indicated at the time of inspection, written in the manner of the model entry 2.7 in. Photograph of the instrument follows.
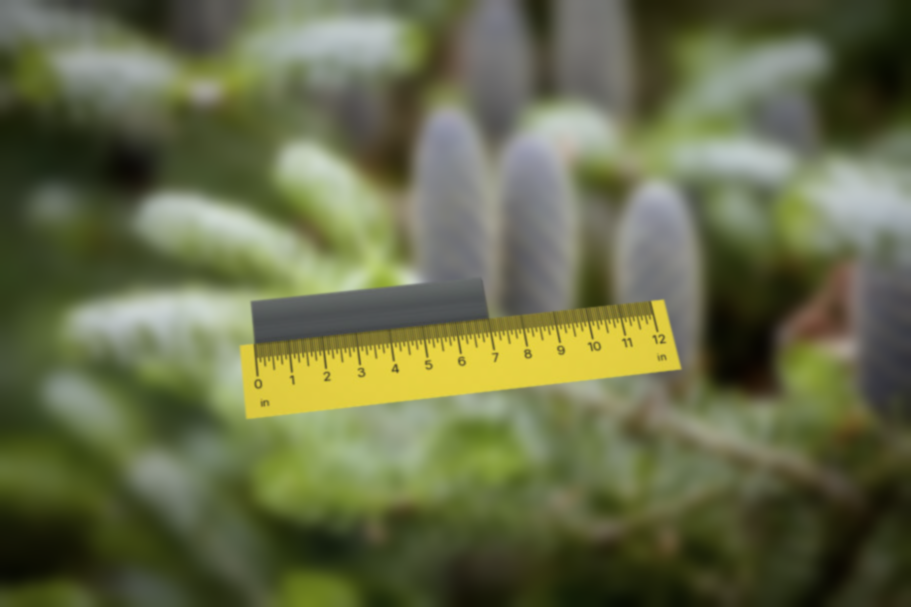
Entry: 7 in
